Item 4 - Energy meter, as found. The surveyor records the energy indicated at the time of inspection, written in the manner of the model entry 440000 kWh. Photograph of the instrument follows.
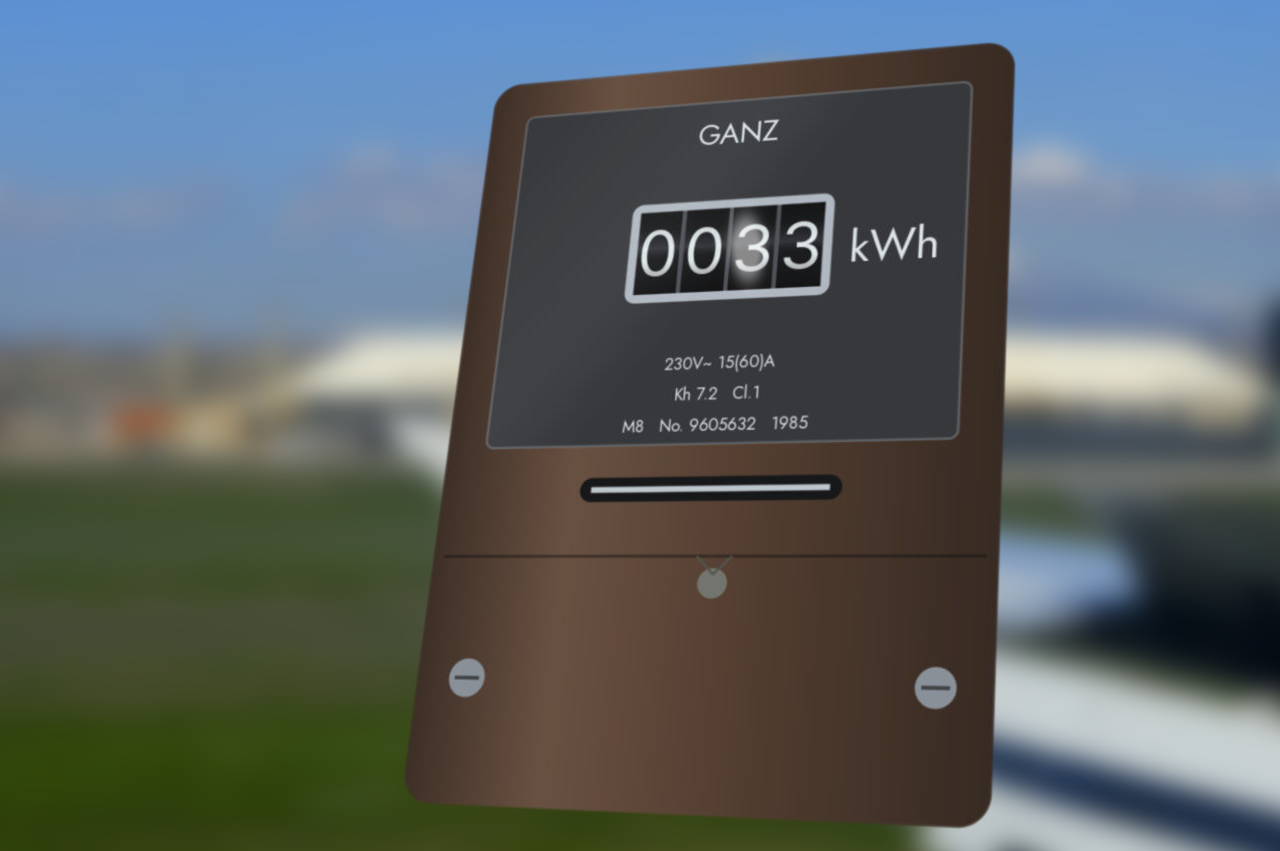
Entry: 33 kWh
